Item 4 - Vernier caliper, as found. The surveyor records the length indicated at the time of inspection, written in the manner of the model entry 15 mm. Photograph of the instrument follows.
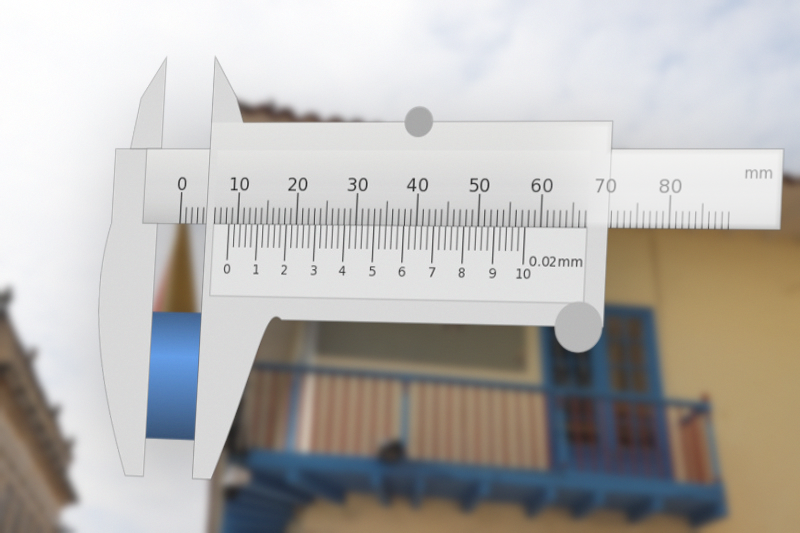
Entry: 8.5 mm
